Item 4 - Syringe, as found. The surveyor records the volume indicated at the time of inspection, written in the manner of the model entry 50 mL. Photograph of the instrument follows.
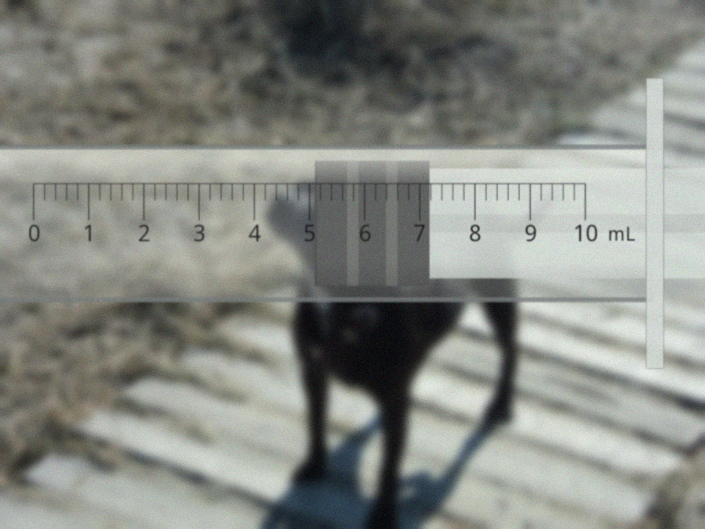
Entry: 5.1 mL
